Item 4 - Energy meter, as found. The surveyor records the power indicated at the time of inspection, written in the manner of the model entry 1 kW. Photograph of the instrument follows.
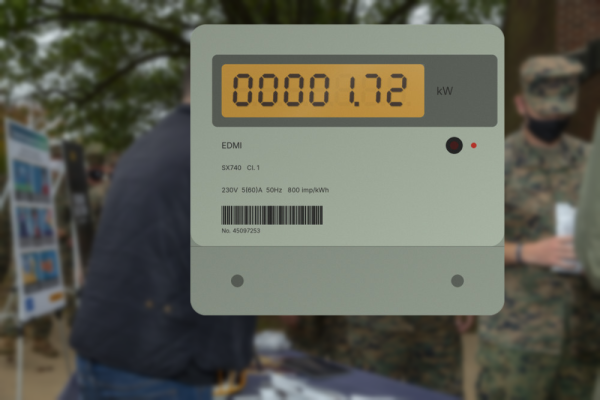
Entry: 1.72 kW
